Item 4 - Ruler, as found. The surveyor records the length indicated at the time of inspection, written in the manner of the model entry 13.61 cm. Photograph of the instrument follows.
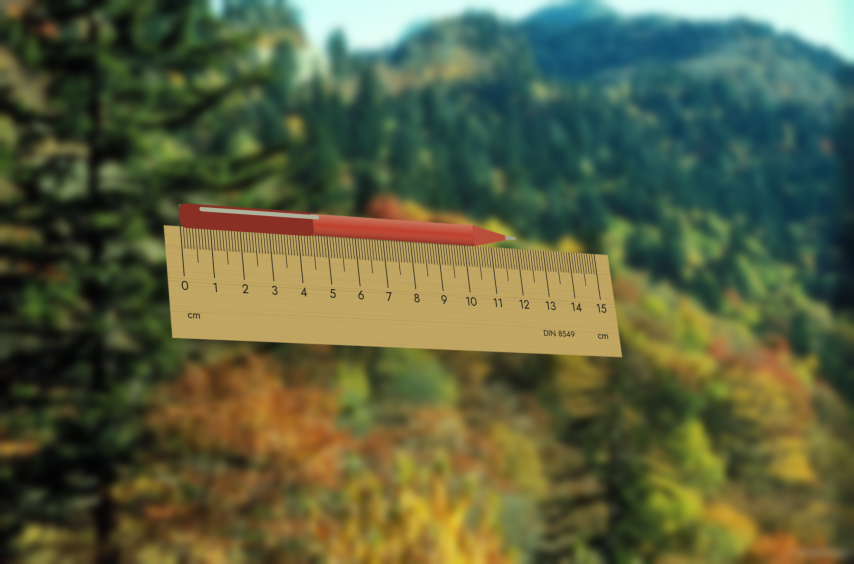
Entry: 12 cm
